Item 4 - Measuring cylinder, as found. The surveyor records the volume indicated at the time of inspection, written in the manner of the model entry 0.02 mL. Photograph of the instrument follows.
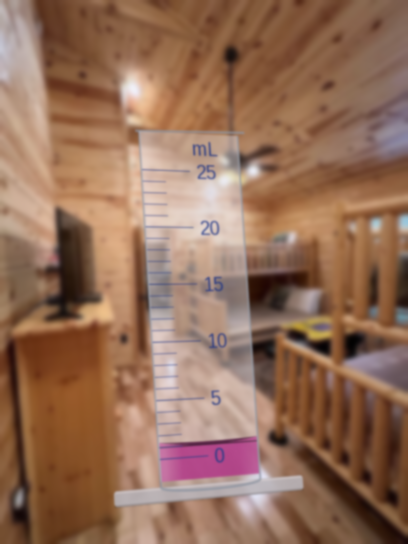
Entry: 1 mL
